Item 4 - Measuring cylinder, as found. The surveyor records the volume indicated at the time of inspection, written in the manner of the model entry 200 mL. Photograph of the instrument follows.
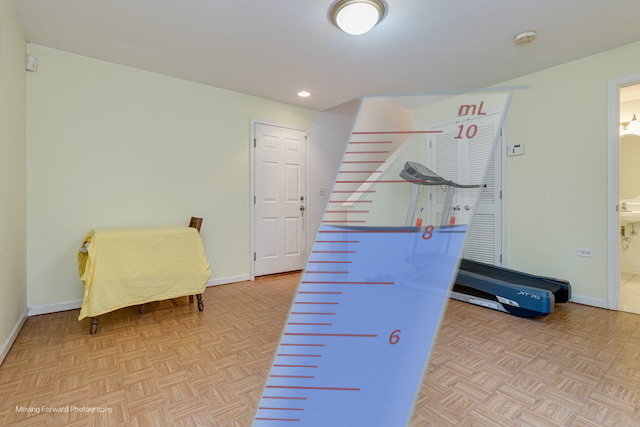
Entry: 8 mL
